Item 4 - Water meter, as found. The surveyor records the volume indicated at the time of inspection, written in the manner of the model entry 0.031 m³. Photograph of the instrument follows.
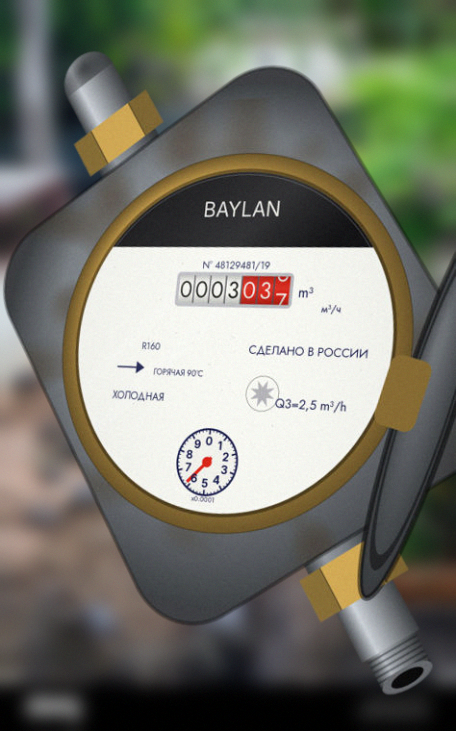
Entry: 3.0366 m³
